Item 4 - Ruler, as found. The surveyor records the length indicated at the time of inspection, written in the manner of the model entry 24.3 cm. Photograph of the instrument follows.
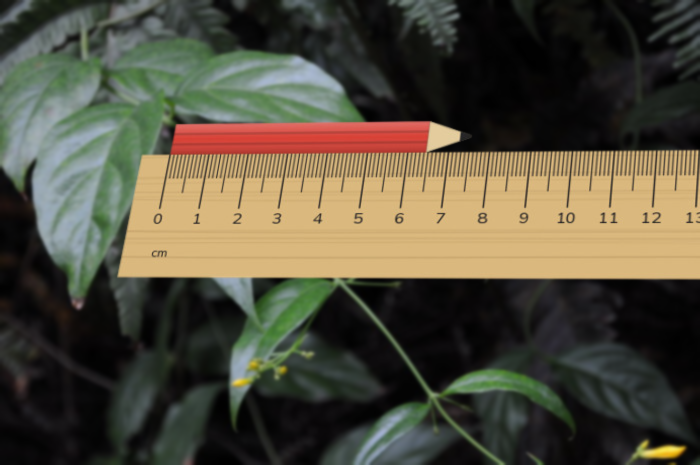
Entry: 7.5 cm
